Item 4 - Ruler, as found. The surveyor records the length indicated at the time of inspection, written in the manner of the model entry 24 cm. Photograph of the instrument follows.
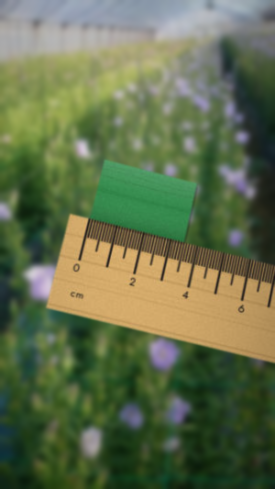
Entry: 3.5 cm
